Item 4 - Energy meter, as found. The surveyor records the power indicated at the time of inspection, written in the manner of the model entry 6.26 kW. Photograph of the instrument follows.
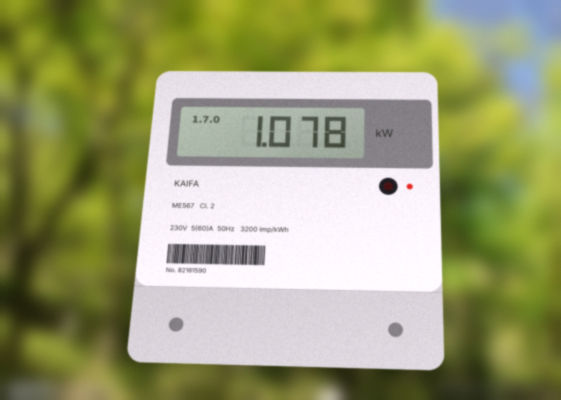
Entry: 1.078 kW
